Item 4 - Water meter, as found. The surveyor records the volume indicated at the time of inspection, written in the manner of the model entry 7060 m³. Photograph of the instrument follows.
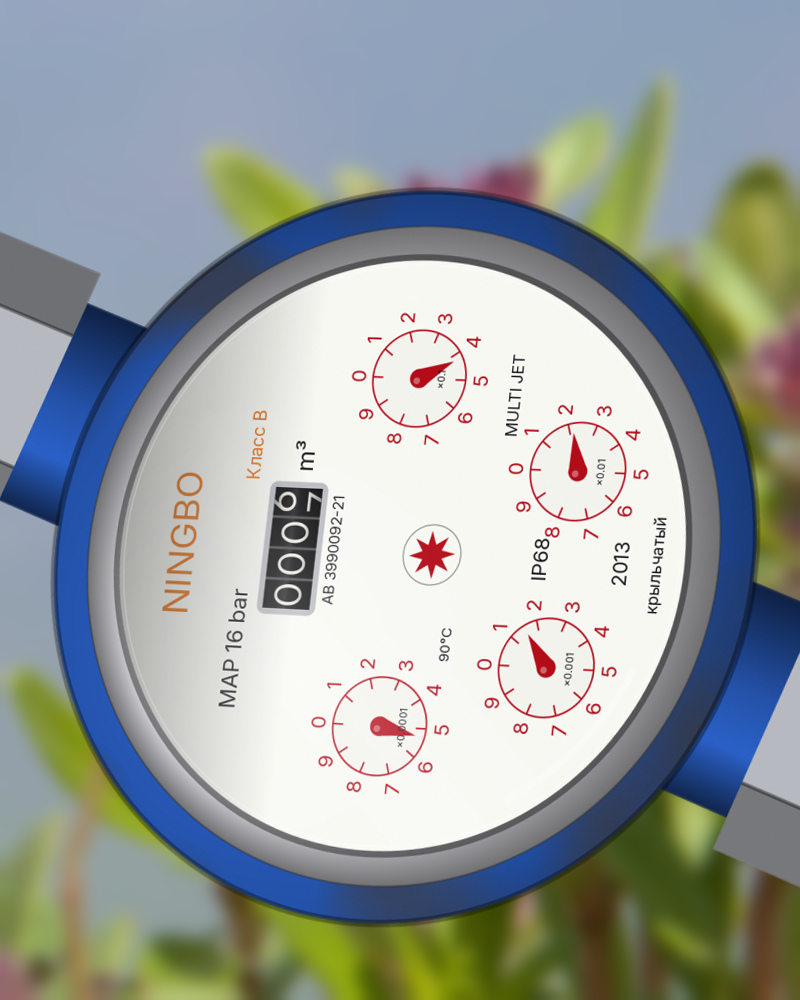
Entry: 6.4215 m³
